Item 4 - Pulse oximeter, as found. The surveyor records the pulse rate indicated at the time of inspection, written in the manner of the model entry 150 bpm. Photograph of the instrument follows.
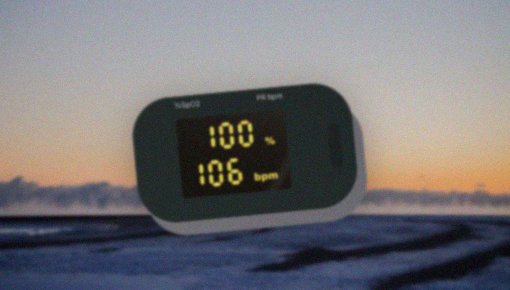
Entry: 106 bpm
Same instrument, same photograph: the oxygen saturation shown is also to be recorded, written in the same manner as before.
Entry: 100 %
